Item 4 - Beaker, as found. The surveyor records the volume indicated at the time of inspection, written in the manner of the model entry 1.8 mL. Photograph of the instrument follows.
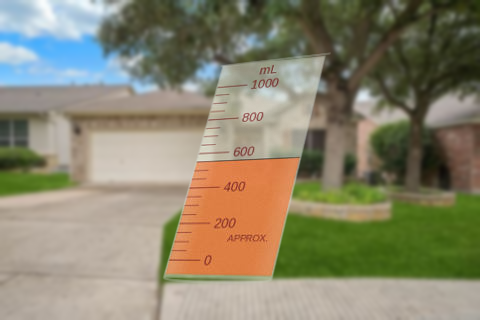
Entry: 550 mL
